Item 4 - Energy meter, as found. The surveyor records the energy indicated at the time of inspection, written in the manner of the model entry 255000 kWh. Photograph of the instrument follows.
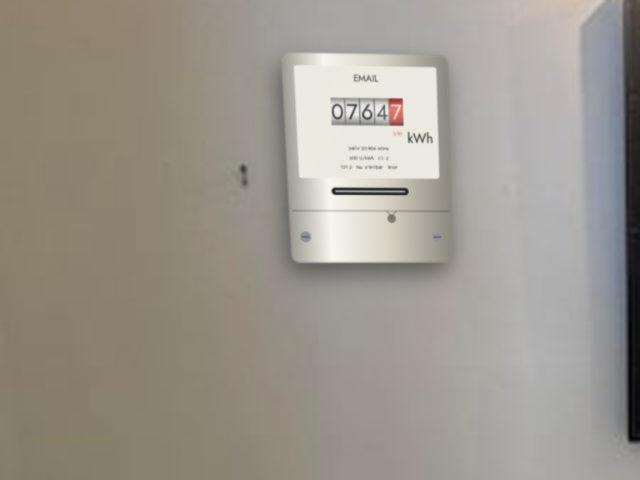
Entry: 764.7 kWh
